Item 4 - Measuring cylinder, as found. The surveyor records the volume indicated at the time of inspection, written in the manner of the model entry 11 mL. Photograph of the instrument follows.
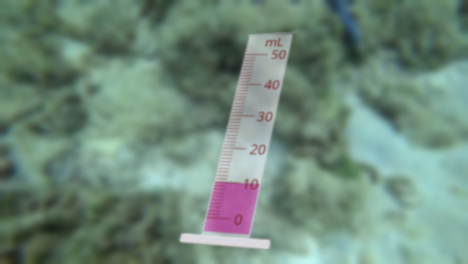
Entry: 10 mL
